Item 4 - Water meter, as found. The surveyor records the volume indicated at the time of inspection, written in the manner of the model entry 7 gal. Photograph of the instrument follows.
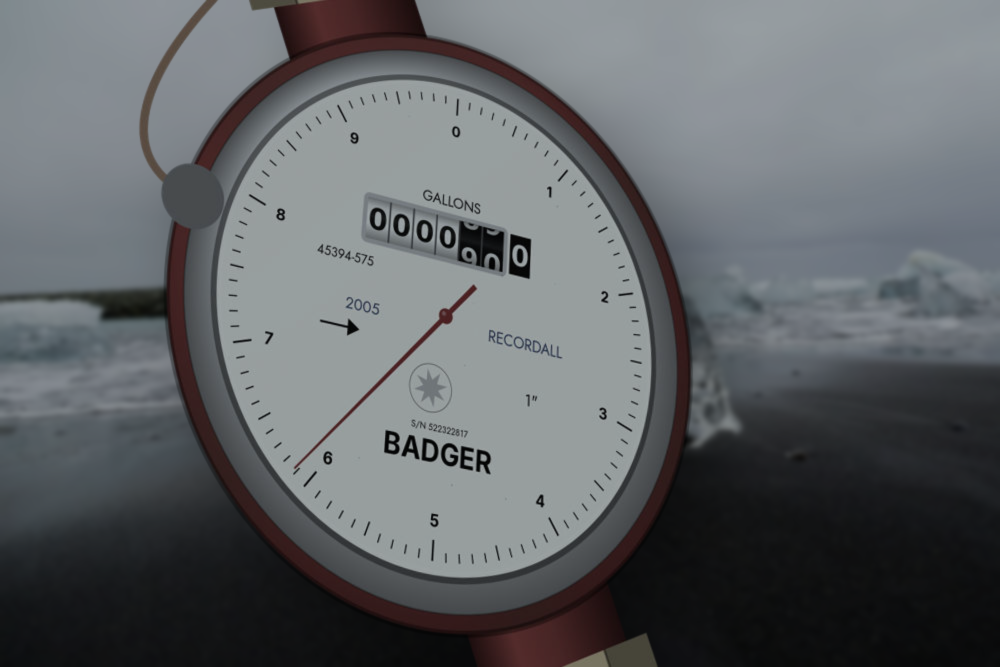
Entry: 896.1 gal
